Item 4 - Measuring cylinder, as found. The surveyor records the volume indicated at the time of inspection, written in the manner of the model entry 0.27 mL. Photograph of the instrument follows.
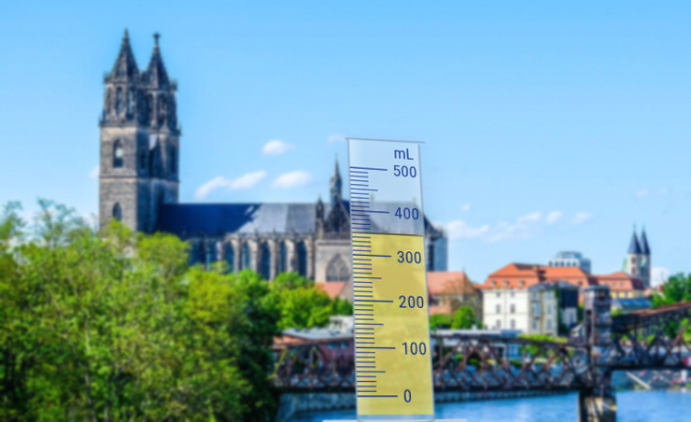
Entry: 350 mL
